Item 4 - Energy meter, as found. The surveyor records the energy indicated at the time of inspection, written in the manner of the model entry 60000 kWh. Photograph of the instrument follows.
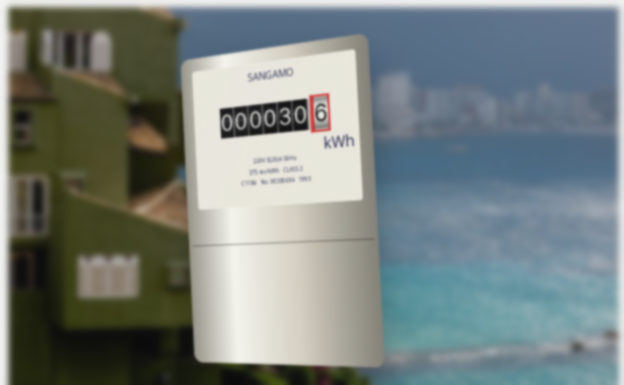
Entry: 30.6 kWh
